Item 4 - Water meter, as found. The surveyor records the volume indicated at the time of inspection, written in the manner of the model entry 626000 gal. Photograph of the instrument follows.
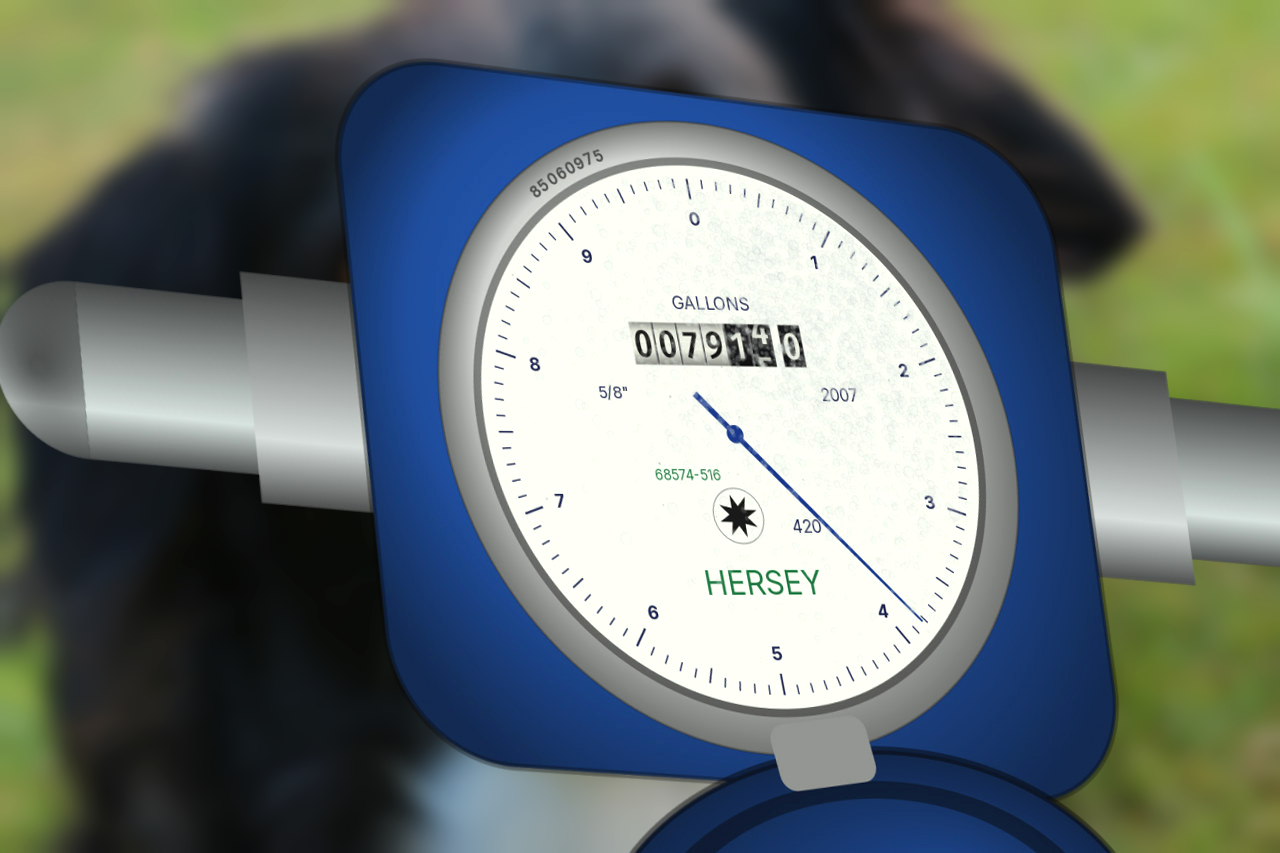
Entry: 79143.8 gal
